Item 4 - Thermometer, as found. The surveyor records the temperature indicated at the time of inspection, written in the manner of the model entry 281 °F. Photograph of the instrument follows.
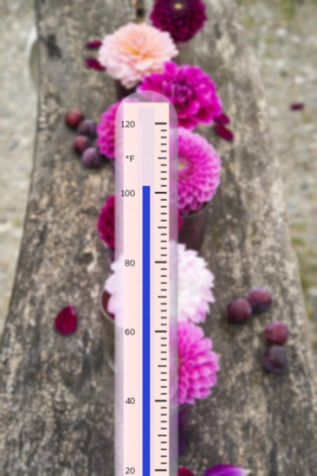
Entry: 102 °F
